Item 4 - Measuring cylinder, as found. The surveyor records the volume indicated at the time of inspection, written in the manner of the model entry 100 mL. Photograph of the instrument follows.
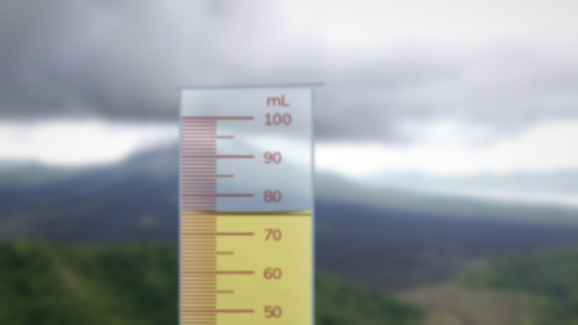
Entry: 75 mL
